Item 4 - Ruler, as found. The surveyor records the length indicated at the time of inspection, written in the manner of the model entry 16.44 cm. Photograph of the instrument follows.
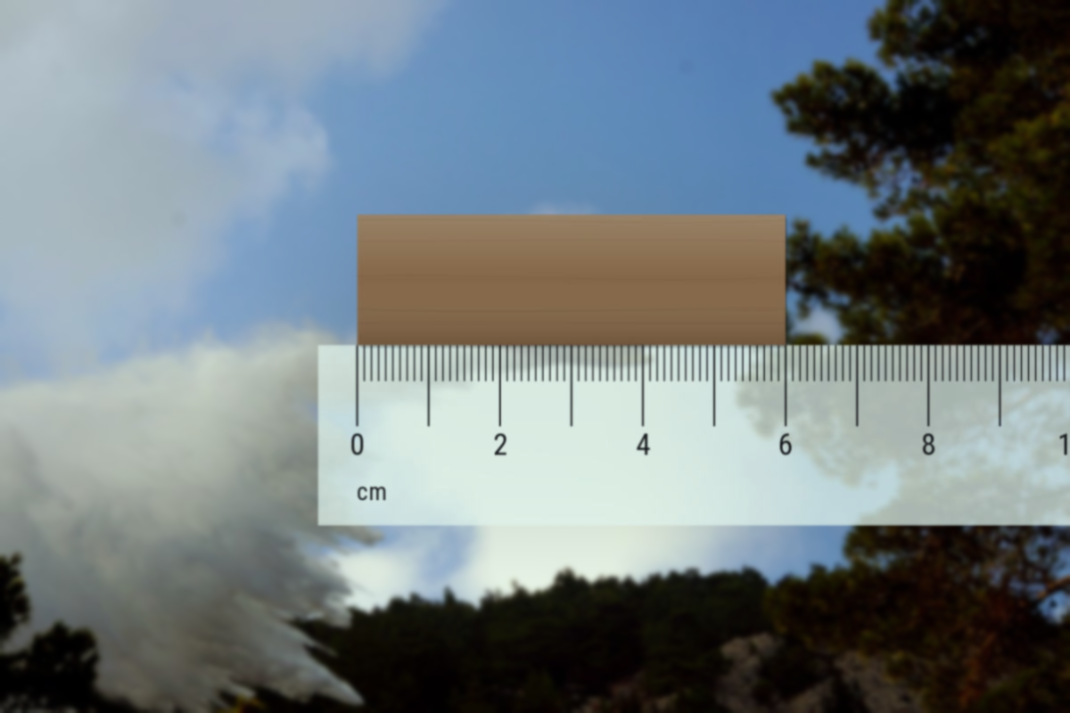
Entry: 6 cm
